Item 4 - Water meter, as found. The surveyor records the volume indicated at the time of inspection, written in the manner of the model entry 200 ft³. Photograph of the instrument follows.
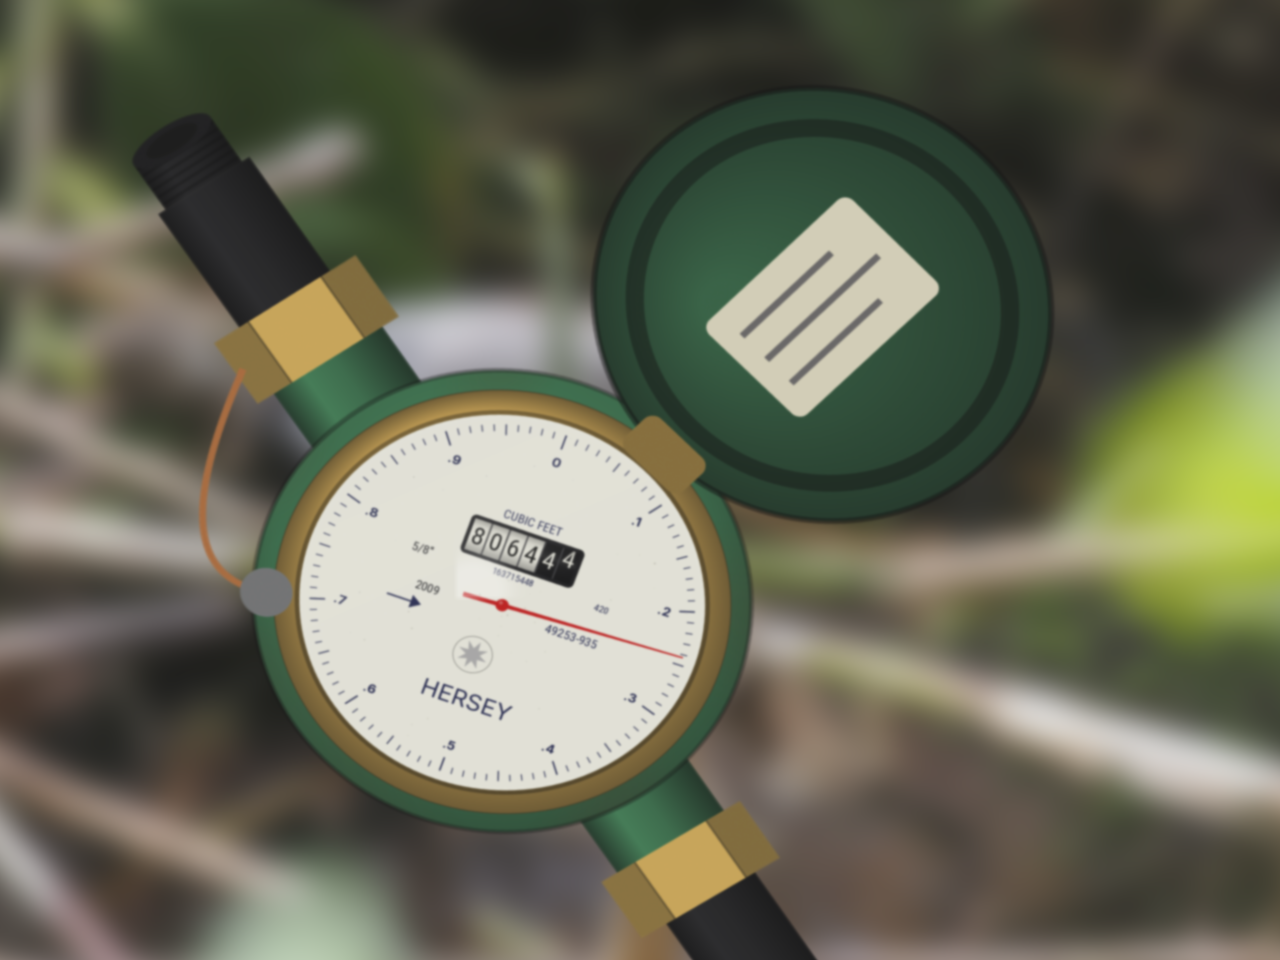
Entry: 806444.24 ft³
